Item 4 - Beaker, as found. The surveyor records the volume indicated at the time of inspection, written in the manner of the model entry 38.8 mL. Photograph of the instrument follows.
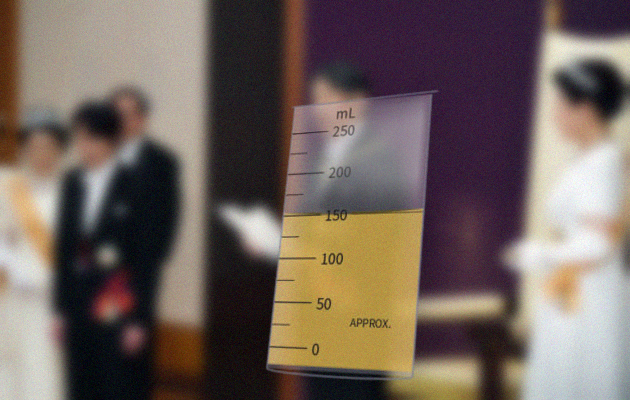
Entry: 150 mL
